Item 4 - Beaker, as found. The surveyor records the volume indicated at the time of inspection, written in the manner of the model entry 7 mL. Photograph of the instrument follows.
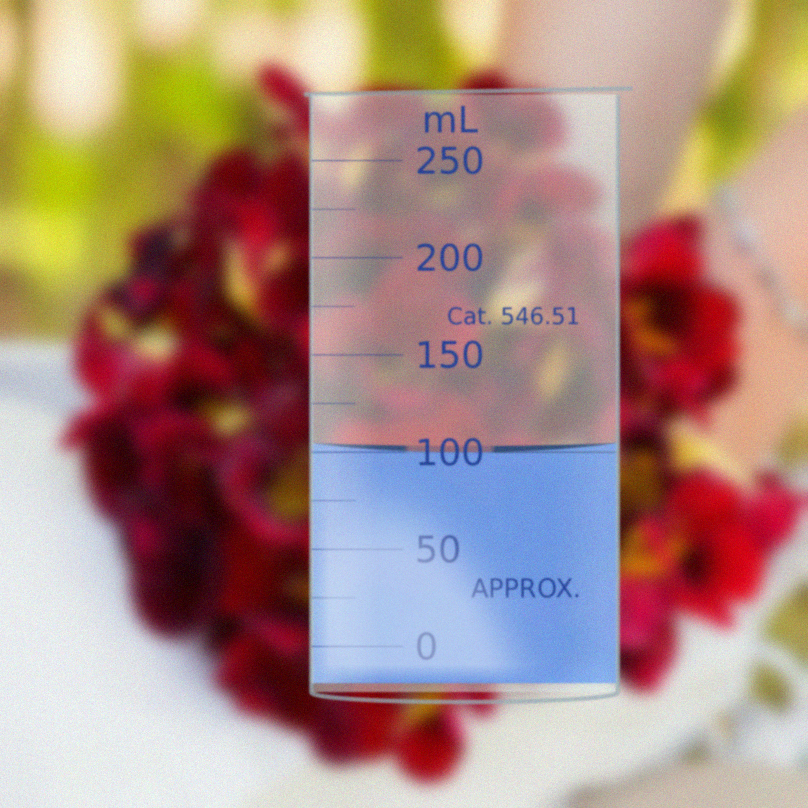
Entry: 100 mL
